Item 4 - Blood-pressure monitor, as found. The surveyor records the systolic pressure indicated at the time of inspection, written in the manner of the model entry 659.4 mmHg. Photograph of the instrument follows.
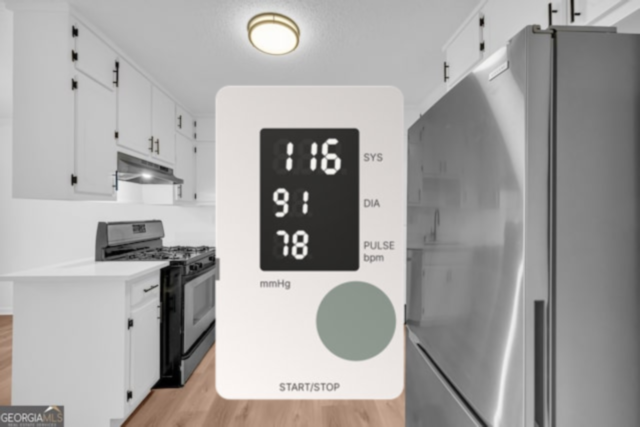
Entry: 116 mmHg
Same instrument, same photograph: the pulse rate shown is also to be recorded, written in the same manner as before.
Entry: 78 bpm
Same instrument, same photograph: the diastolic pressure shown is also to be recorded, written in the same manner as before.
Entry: 91 mmHg
